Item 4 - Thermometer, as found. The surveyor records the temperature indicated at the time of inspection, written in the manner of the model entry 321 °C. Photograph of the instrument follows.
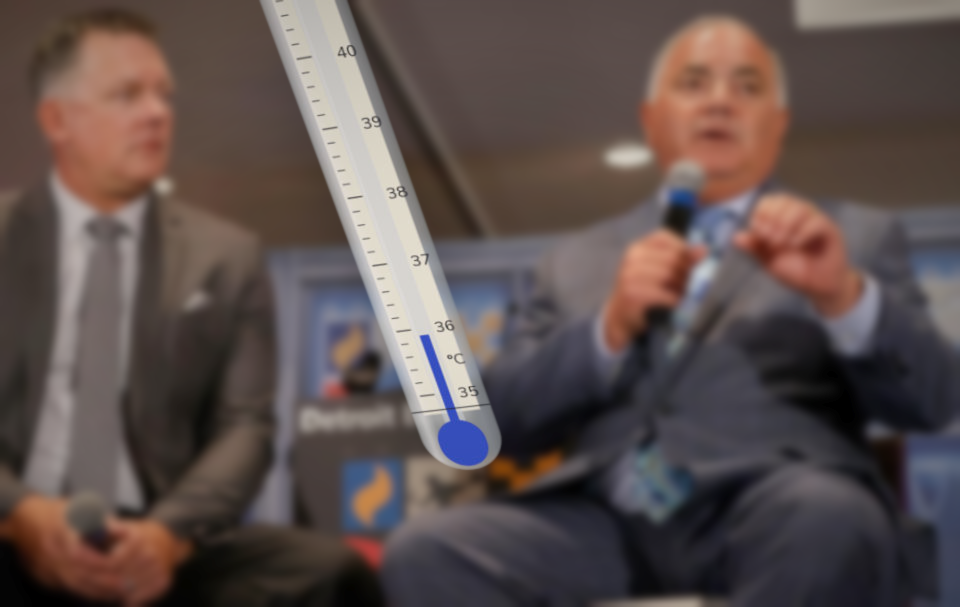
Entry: 35.9 °C
